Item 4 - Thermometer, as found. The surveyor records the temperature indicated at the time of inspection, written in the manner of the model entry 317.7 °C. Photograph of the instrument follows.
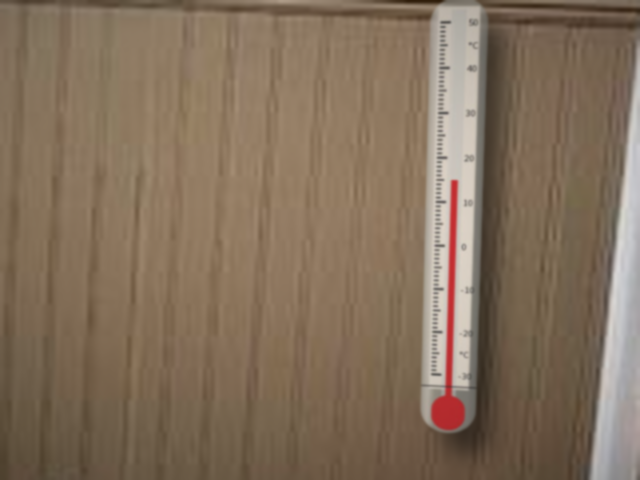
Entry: 15 °C
